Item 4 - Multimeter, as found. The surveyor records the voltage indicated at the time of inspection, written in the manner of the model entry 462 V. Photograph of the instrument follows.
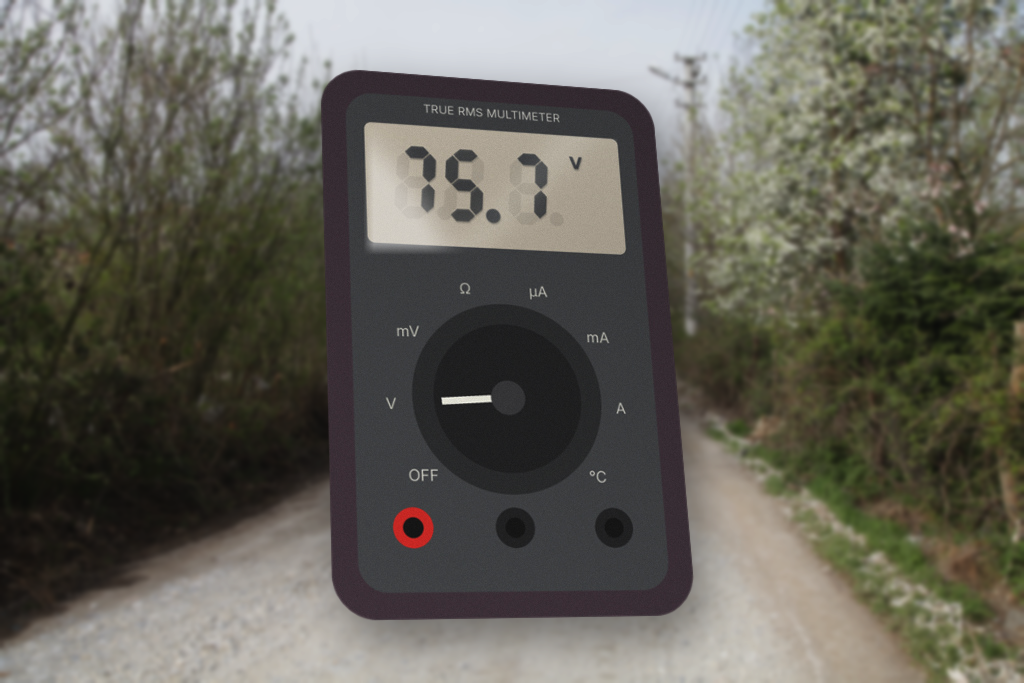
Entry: 75.7 V
